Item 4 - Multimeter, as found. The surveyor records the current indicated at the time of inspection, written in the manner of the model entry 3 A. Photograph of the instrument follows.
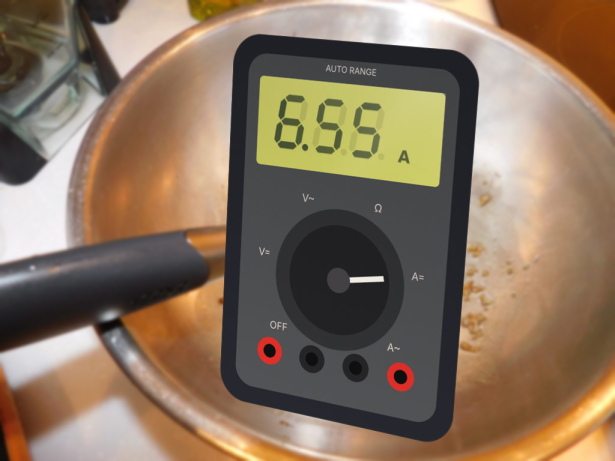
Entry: 6.55 A
